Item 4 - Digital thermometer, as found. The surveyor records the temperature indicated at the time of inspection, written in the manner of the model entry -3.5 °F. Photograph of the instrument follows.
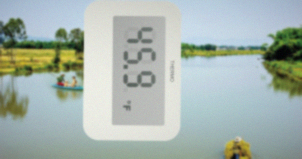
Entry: 45.9 °F
